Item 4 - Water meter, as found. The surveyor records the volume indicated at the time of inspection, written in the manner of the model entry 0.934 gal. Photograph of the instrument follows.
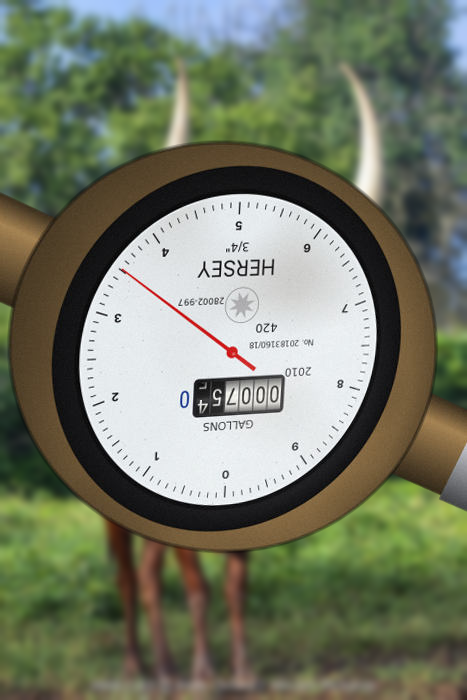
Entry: 7543.5 gal
